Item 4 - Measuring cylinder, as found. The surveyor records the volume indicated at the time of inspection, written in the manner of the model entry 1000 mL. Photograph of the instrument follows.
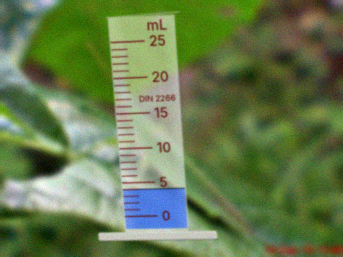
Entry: 4 mL
